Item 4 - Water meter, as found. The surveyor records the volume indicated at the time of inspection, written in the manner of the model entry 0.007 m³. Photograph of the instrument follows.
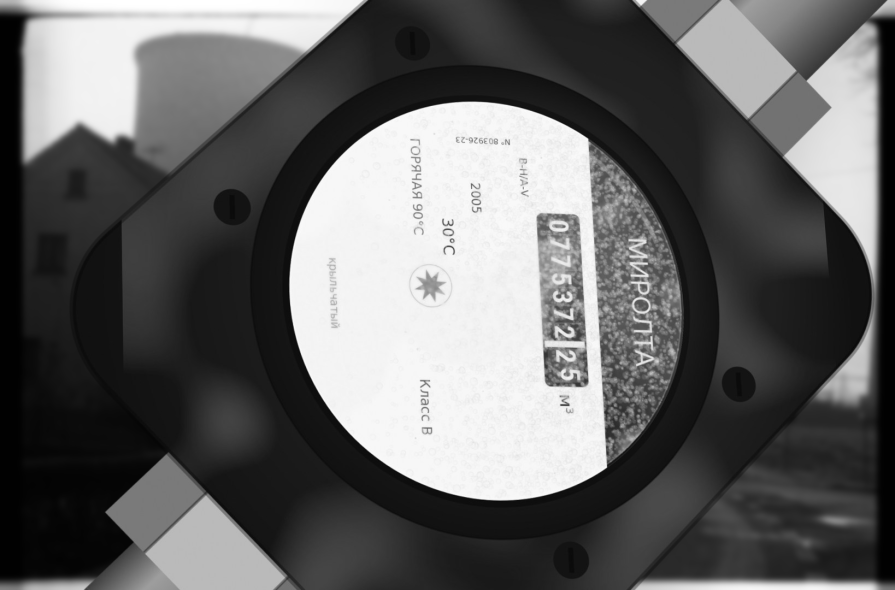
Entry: 775372.25 m³
